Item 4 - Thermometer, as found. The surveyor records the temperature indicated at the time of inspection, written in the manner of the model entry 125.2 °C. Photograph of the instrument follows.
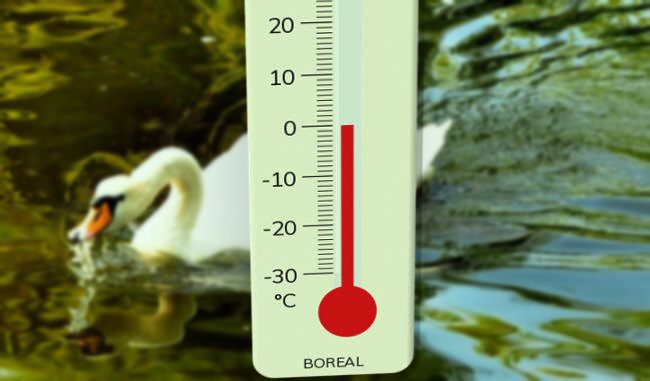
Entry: 0 °C
